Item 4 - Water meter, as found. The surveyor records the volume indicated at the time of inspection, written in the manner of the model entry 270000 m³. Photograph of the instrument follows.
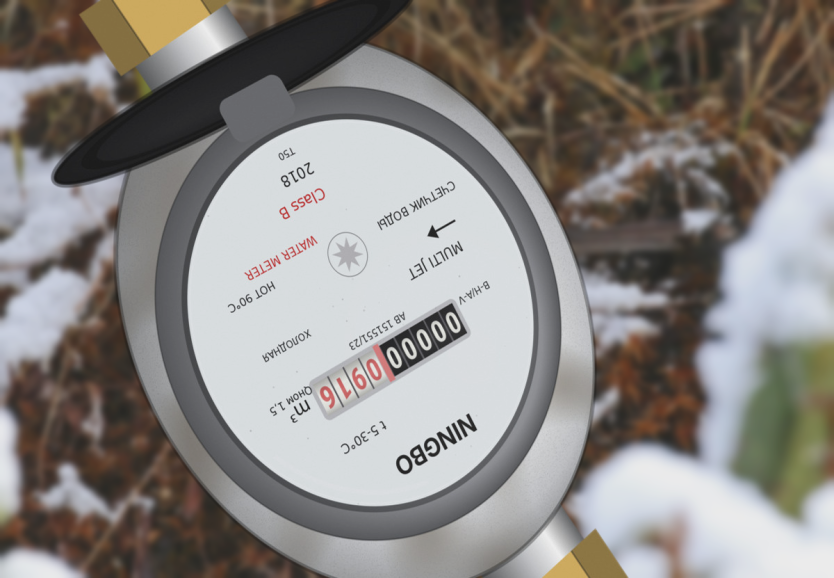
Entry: 0.0916 m³
